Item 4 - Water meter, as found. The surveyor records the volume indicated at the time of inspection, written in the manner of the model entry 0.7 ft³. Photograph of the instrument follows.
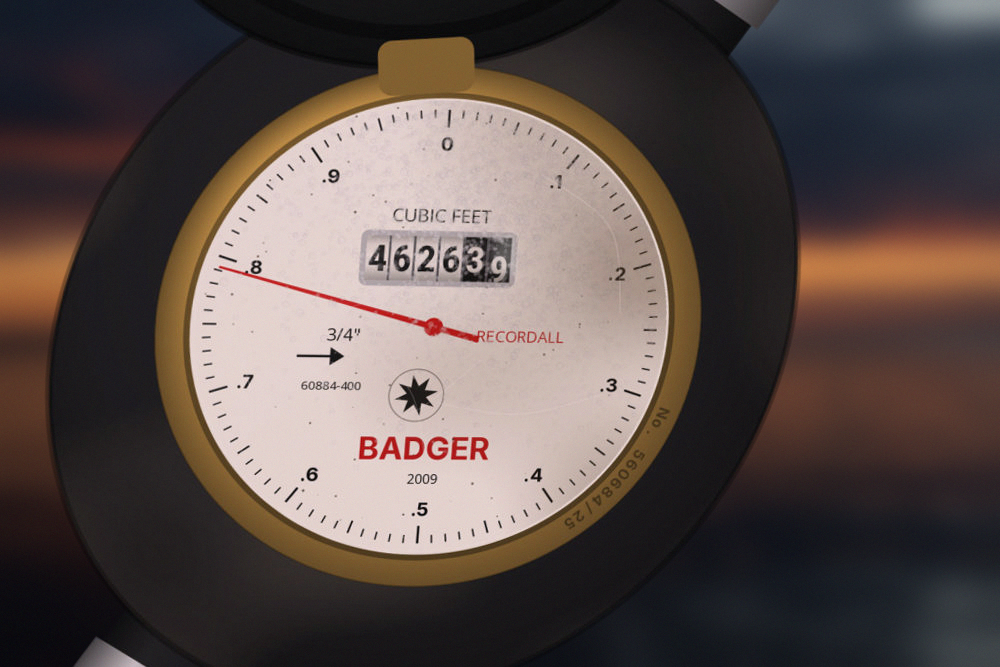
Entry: 462638.79 ft³
